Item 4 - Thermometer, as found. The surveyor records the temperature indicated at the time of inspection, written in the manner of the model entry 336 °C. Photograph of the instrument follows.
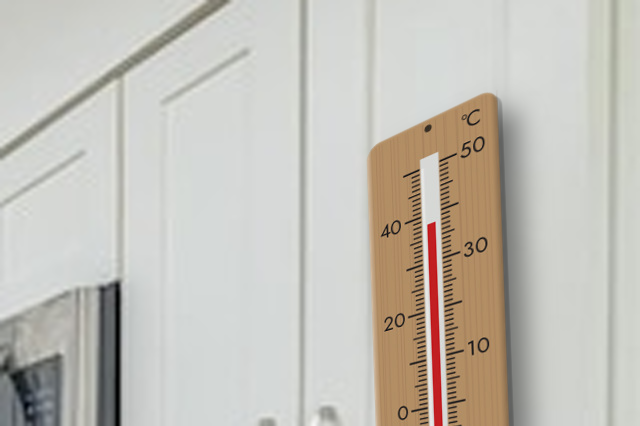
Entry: 38 °C
